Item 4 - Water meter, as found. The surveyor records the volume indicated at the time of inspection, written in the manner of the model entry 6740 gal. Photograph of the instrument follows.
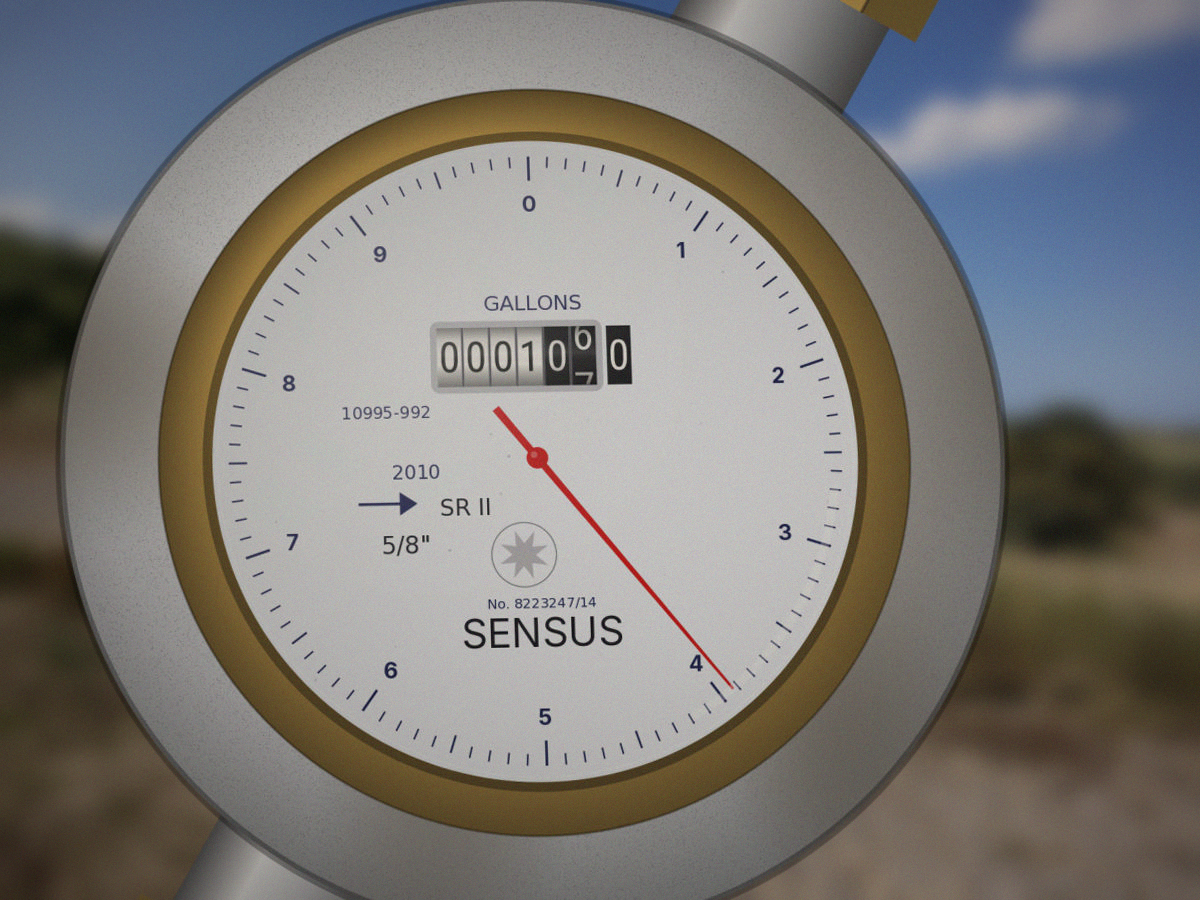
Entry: 1063.9 gal
